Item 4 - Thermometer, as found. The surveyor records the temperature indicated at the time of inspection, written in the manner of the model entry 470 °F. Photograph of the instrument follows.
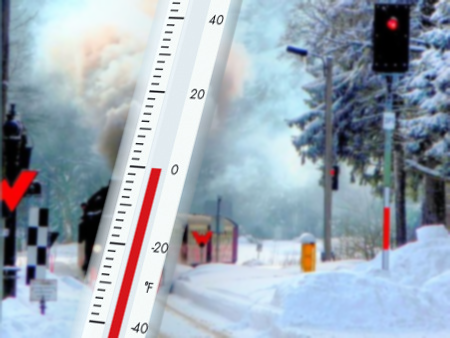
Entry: 0 °F
